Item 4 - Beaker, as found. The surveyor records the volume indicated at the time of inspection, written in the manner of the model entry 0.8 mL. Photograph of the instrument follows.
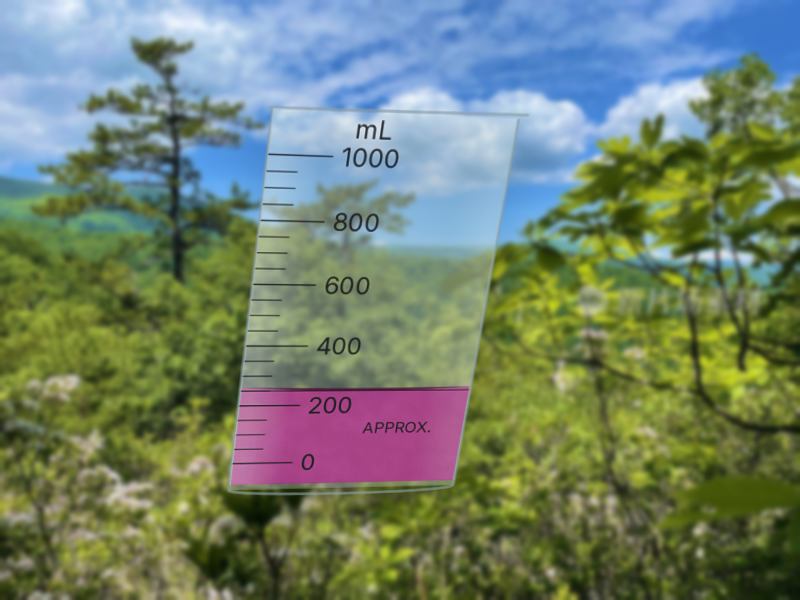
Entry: 250 mL
